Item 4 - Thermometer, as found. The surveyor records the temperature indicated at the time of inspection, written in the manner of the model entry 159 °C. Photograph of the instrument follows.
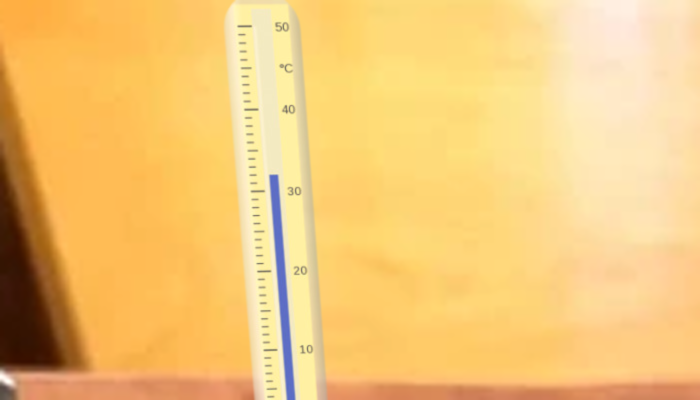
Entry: 32 °C
